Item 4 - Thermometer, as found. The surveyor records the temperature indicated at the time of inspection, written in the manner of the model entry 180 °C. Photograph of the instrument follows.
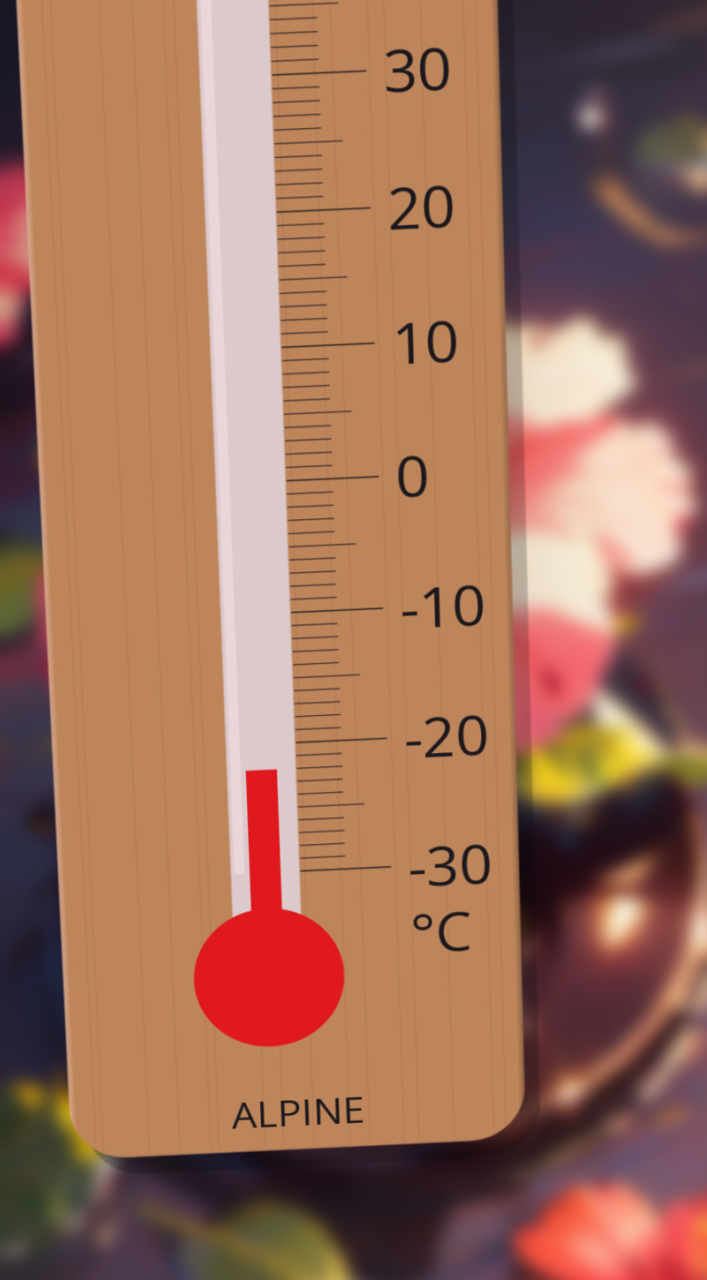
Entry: -22 °C
